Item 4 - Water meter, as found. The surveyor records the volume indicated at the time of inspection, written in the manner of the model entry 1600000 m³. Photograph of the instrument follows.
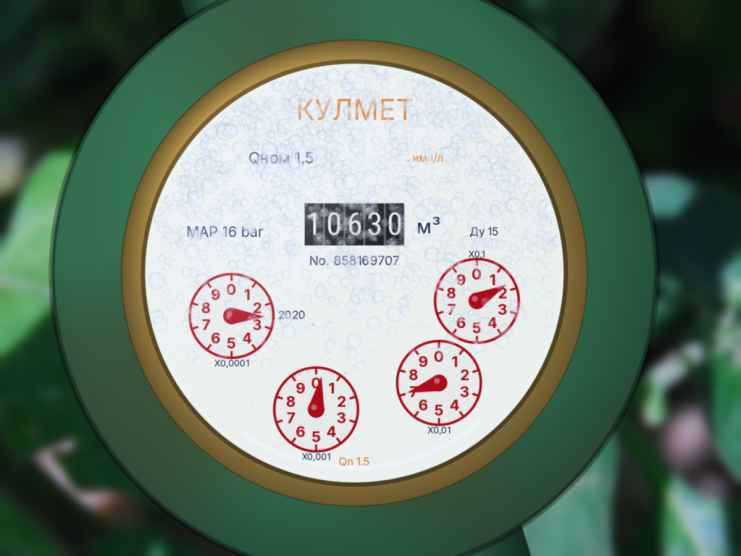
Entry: 10630.1702 m³
